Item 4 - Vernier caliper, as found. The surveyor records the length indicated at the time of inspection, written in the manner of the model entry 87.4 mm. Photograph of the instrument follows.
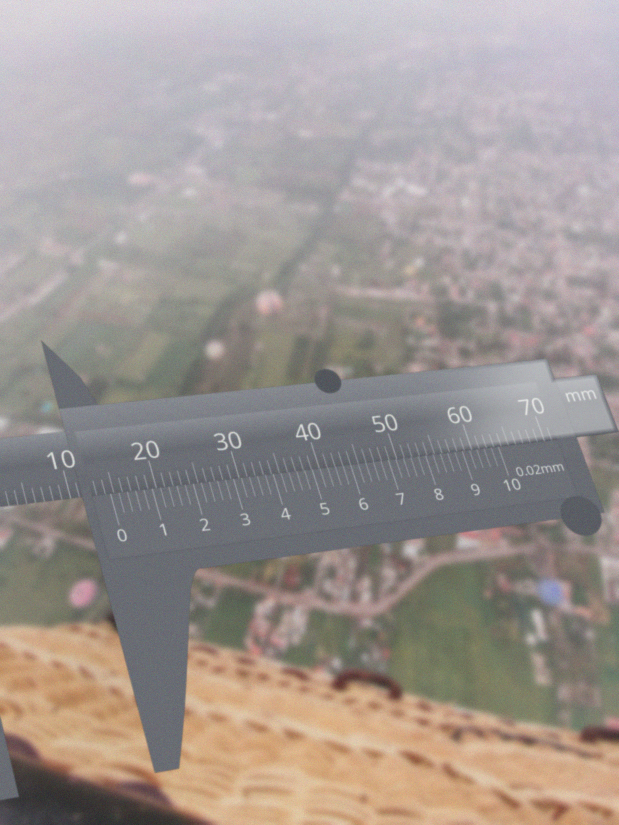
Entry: 14.6 mm
